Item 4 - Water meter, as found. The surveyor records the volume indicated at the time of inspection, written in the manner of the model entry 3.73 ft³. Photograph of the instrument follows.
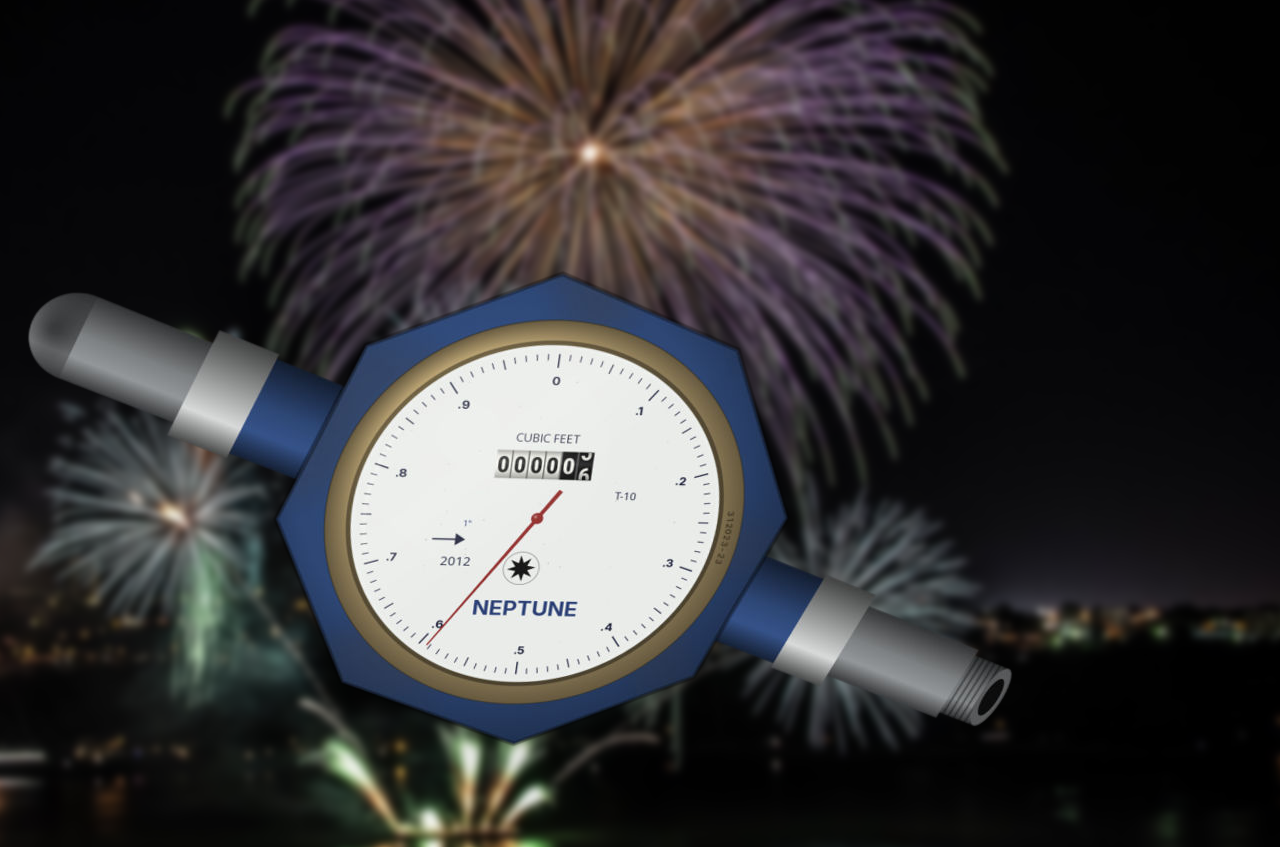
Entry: 5.59 ft³
